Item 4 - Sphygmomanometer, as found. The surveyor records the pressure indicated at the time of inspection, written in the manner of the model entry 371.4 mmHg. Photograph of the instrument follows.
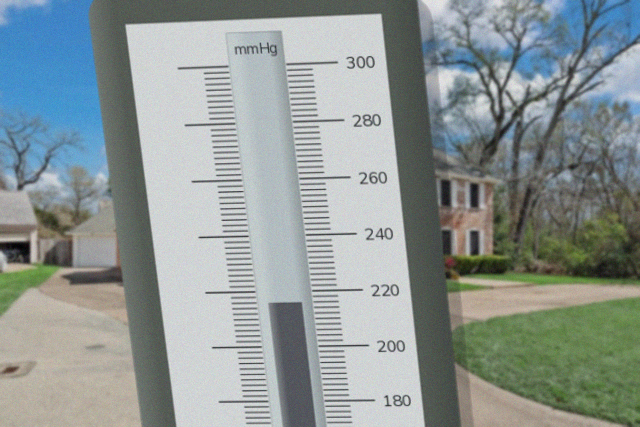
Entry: 216 mmHg
